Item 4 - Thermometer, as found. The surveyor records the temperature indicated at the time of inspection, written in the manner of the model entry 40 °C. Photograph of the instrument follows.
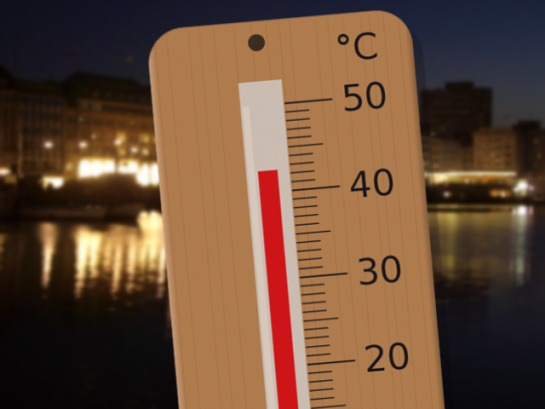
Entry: 42.5 °C
